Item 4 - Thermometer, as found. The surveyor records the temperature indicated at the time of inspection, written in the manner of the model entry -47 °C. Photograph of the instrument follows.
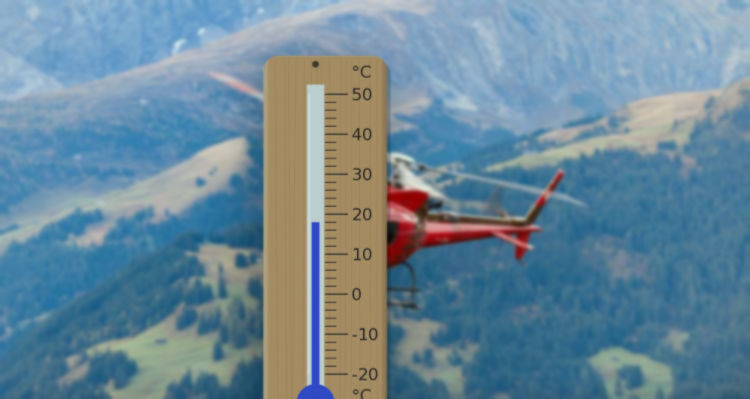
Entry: 18 °C
